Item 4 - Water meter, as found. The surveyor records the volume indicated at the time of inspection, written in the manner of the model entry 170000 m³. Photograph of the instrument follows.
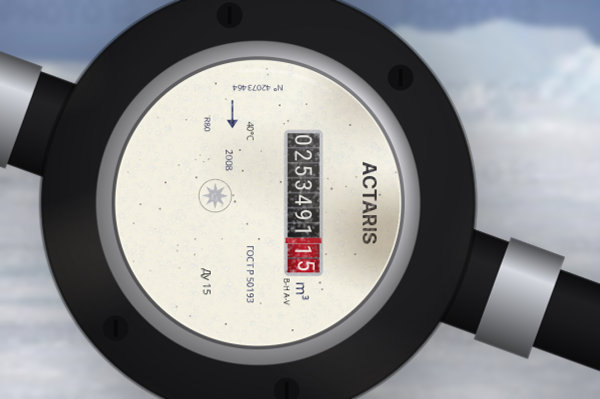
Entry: 253491.15 m³
